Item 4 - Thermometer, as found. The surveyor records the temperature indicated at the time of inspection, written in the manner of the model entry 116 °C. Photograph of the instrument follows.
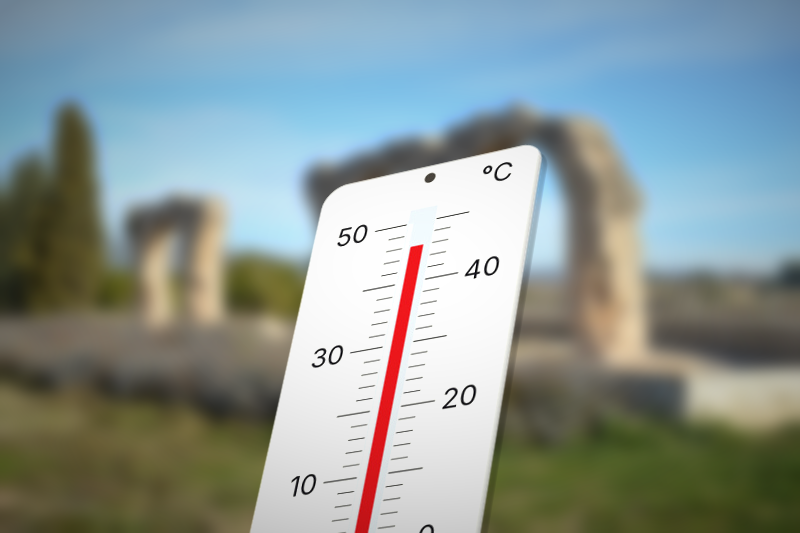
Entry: 46 °C
